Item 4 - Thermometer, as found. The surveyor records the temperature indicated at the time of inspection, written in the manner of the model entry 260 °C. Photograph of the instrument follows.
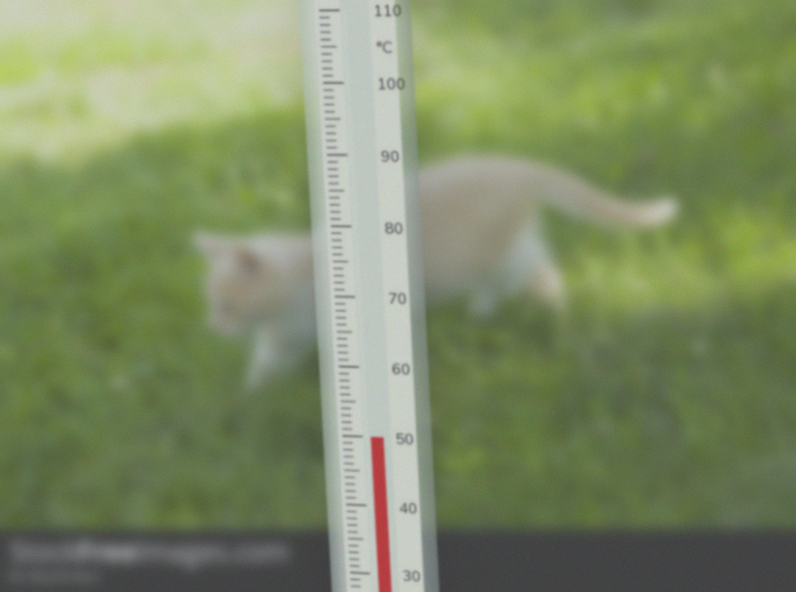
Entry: 50 °C
